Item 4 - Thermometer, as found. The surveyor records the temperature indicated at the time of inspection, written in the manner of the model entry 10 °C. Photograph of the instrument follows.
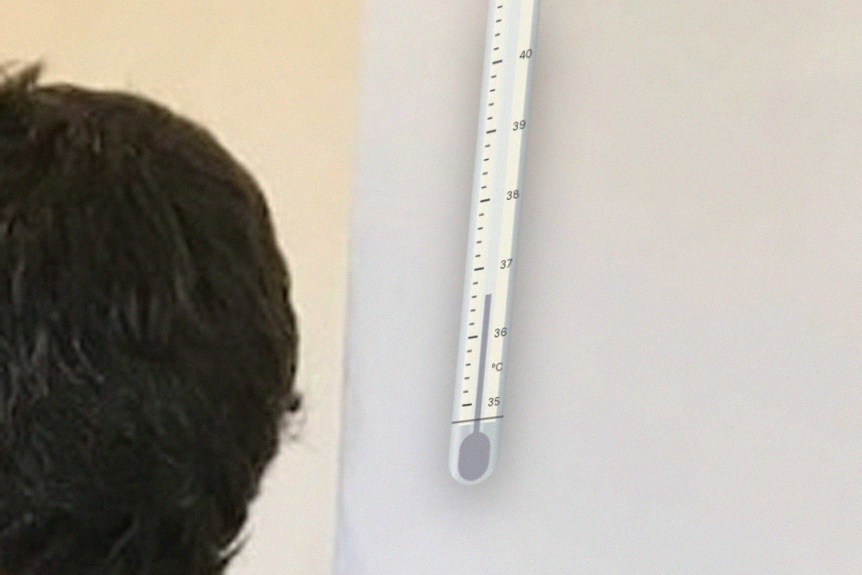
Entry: 36.6 °C
